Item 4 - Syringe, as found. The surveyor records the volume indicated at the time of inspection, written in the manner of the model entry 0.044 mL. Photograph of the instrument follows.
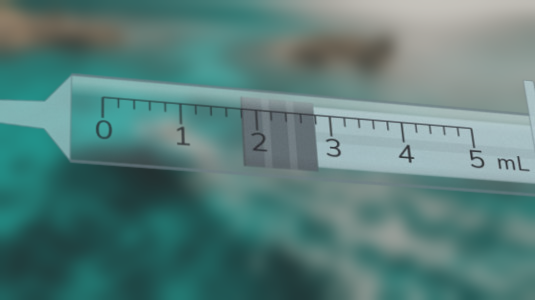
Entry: 1.8 mL
